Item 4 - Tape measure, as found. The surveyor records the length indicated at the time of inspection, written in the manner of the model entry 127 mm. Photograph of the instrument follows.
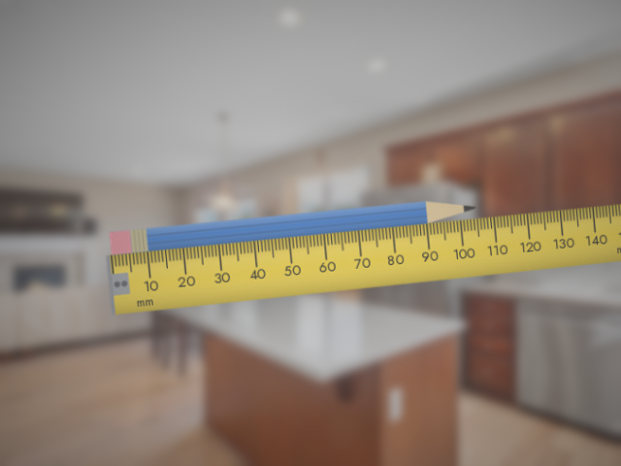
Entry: 105 mm
